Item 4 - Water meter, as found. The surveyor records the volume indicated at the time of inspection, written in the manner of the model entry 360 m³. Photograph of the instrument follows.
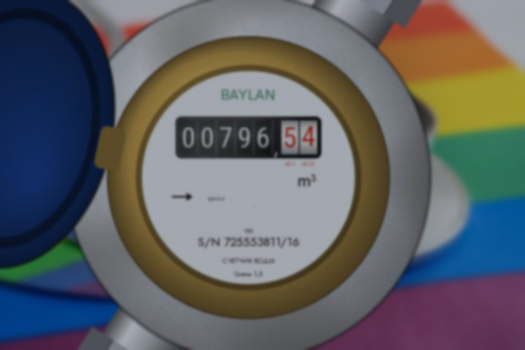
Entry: 796.54 m³
